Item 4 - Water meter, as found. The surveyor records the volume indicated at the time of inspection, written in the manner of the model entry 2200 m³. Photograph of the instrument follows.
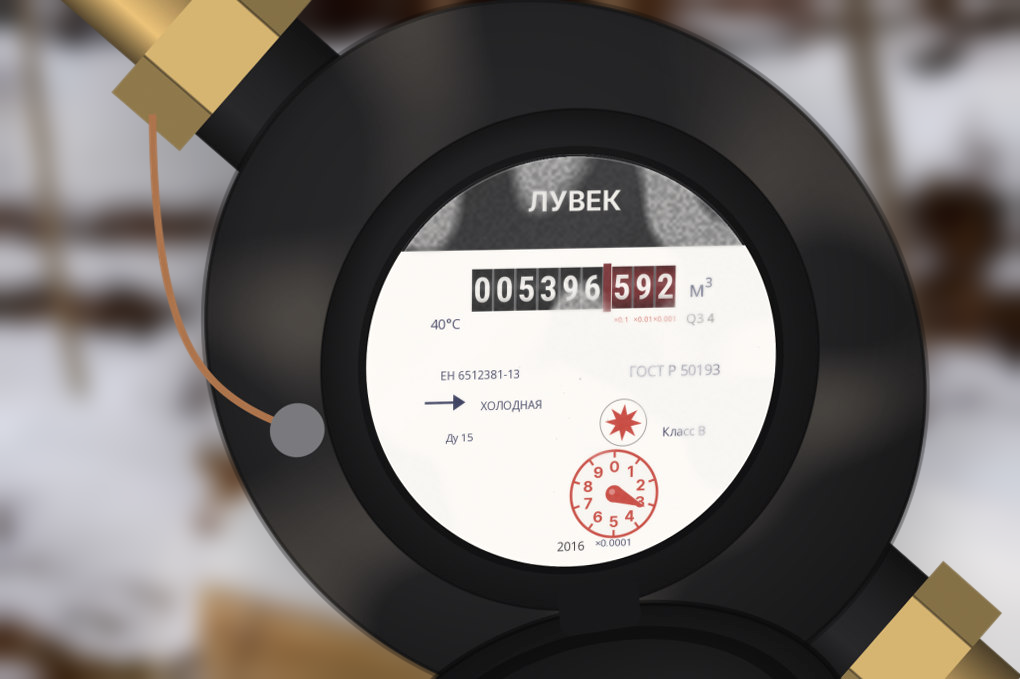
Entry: 5396.5923 m³
